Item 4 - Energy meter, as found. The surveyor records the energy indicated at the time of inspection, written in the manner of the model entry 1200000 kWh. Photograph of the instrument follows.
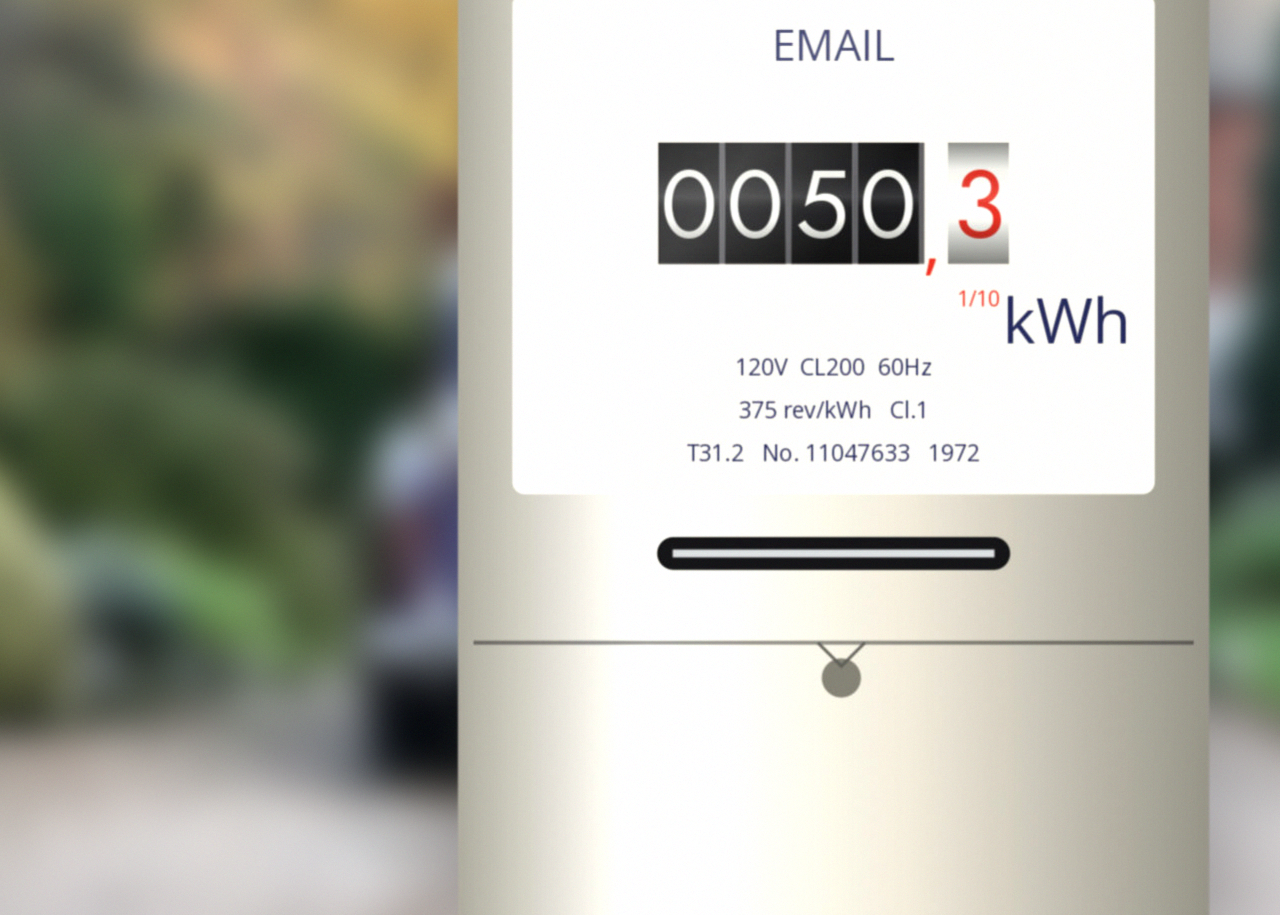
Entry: 50.3 kWh
